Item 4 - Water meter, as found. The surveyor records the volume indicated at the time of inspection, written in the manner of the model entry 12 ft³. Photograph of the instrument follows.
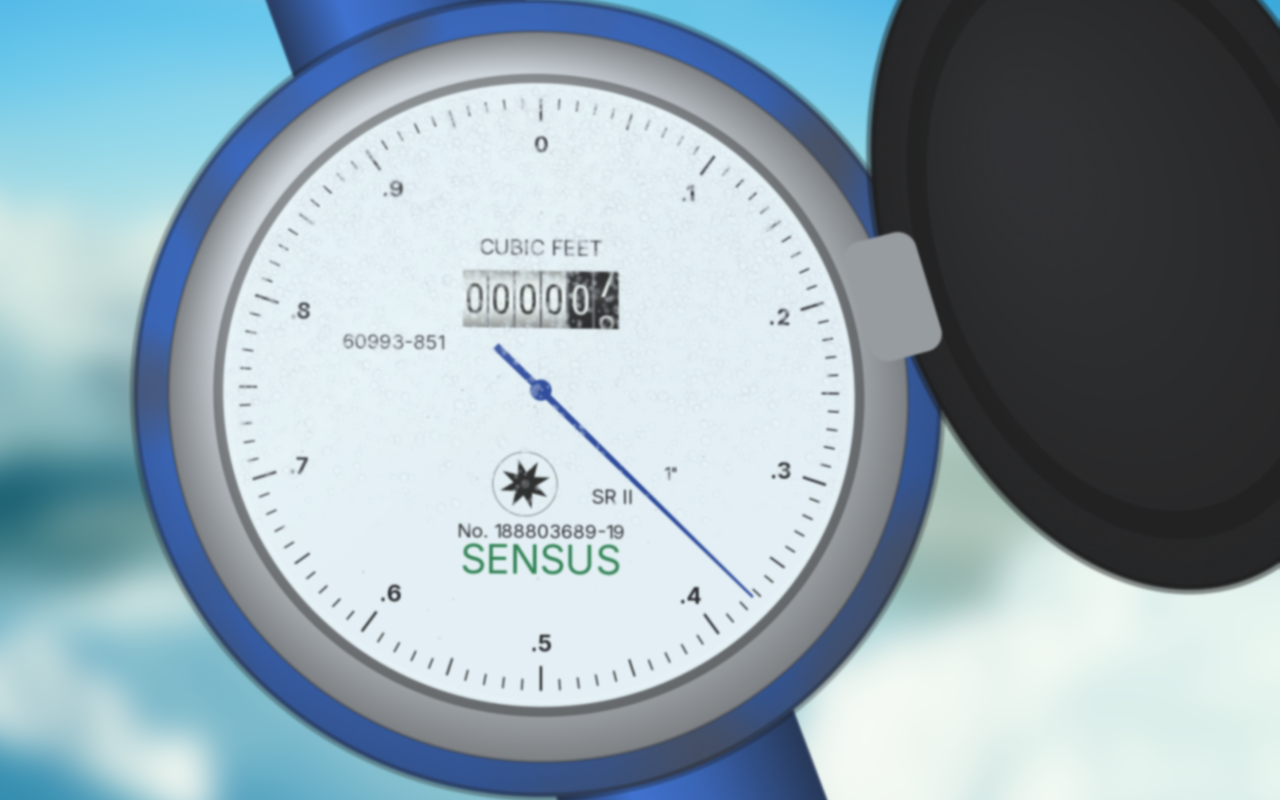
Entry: 7.37 ft³
